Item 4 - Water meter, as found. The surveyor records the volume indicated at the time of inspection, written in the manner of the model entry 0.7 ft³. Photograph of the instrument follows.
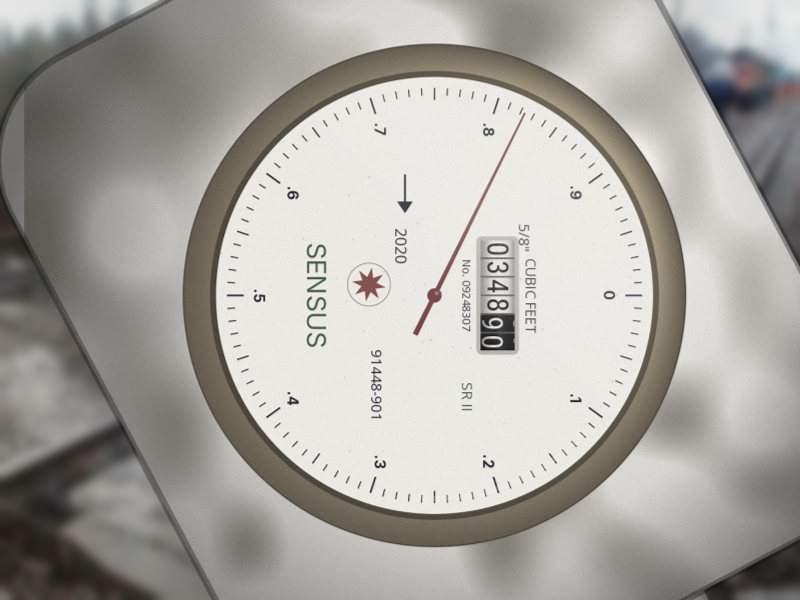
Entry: 34889.82 ft³
